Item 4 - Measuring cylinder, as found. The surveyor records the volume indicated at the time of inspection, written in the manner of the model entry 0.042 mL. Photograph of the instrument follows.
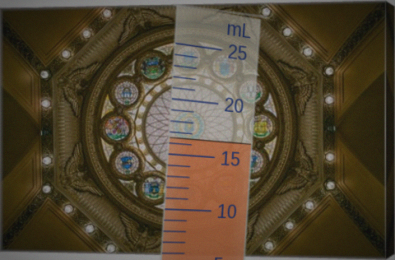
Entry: 16.5 mL
